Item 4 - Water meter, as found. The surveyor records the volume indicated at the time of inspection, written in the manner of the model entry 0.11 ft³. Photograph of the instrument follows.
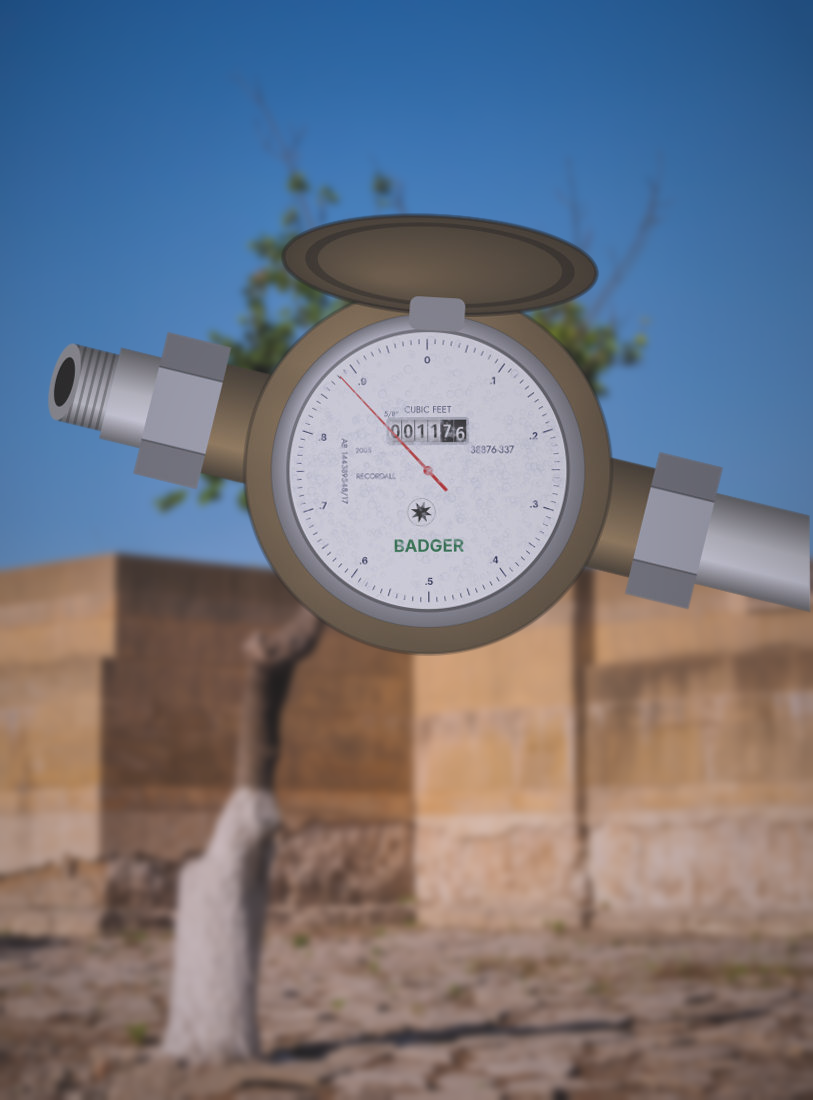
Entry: 1175.88 ft³
